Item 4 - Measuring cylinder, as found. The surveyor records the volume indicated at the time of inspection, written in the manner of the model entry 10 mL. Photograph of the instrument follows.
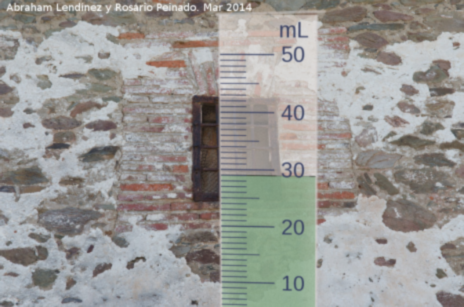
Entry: 29 mL
